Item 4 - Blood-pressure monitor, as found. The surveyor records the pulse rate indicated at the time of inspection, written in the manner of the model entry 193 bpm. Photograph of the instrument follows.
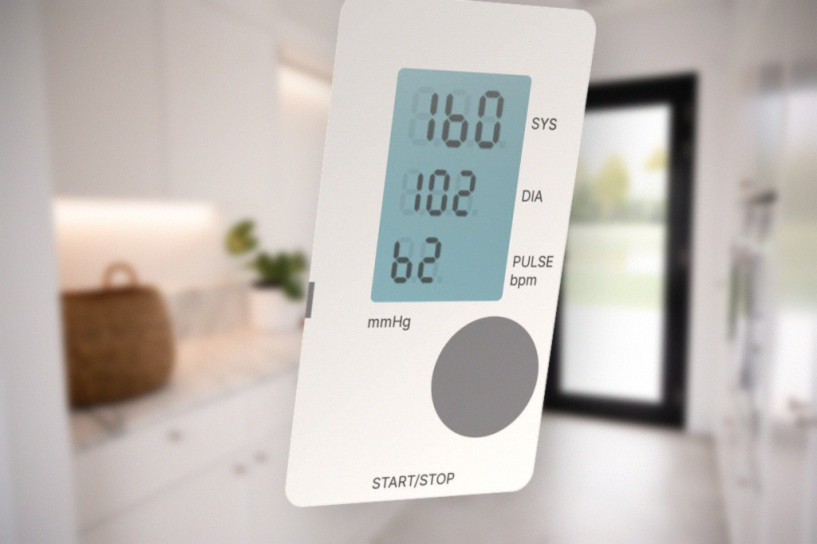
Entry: 62 bpm
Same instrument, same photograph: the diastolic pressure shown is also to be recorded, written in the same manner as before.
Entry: 102 mmHg
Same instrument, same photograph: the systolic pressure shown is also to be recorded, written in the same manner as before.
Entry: 160 mmHg
